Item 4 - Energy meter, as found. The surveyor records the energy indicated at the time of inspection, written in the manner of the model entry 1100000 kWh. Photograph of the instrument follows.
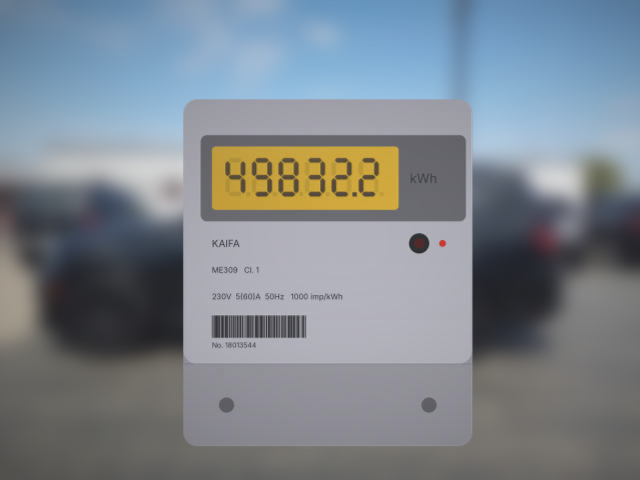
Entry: 49832.2 kWh
